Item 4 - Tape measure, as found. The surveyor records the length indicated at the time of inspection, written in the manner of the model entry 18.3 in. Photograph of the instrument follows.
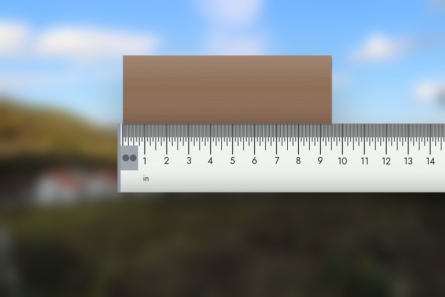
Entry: 9.5 in
